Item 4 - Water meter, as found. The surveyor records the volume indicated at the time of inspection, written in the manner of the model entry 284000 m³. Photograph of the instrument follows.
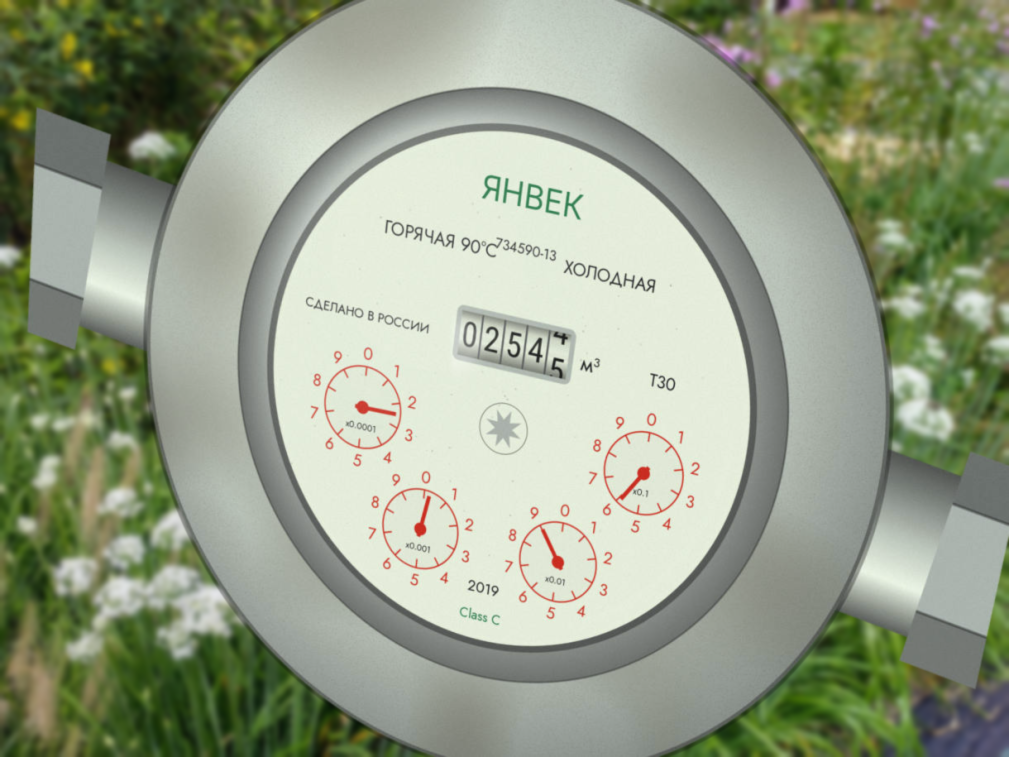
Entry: 2544.5902 m³
